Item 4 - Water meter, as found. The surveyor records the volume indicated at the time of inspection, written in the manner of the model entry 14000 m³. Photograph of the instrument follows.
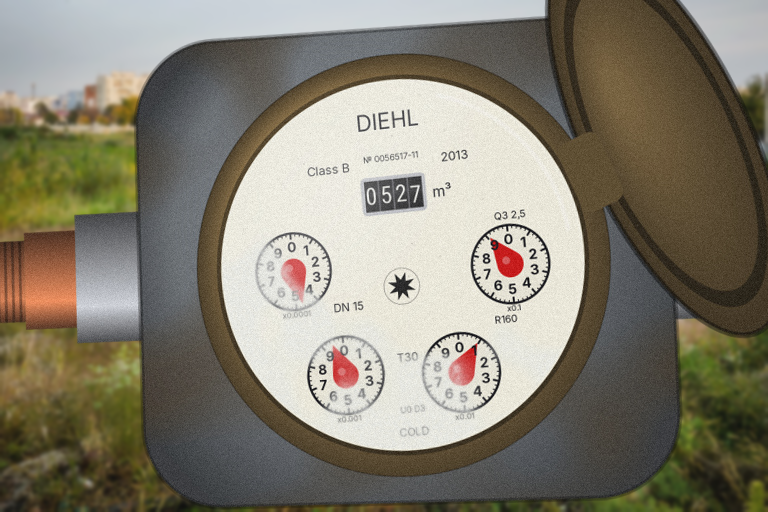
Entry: 526.9094 m³
